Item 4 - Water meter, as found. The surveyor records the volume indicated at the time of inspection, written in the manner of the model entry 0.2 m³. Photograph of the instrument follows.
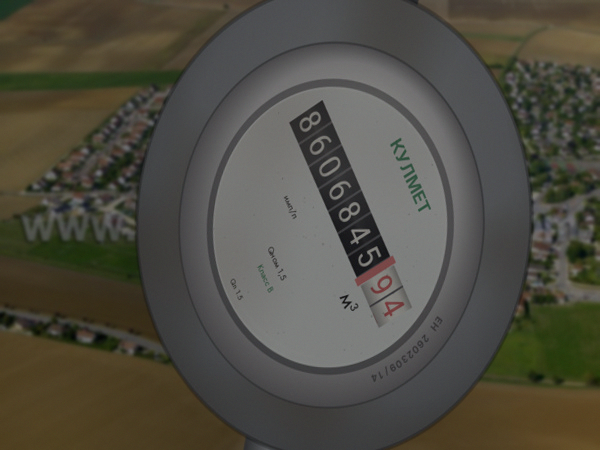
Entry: 8606845.94 m³
